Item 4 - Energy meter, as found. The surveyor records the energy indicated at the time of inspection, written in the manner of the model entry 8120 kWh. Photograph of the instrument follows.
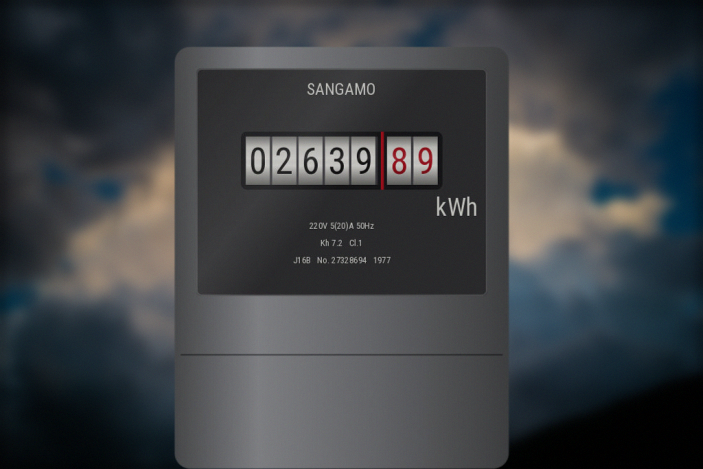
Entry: 2639.89 kWh
